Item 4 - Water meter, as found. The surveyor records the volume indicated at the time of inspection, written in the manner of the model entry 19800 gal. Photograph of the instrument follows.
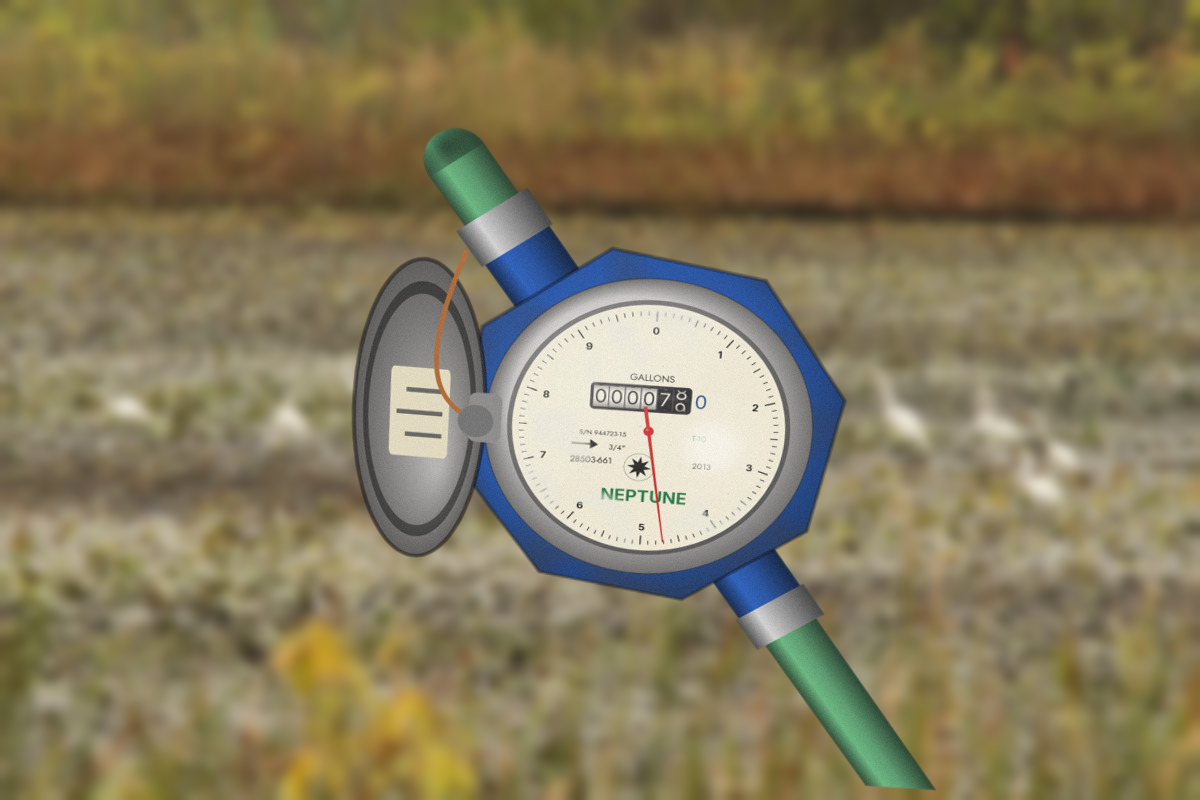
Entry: 784.7 gal
